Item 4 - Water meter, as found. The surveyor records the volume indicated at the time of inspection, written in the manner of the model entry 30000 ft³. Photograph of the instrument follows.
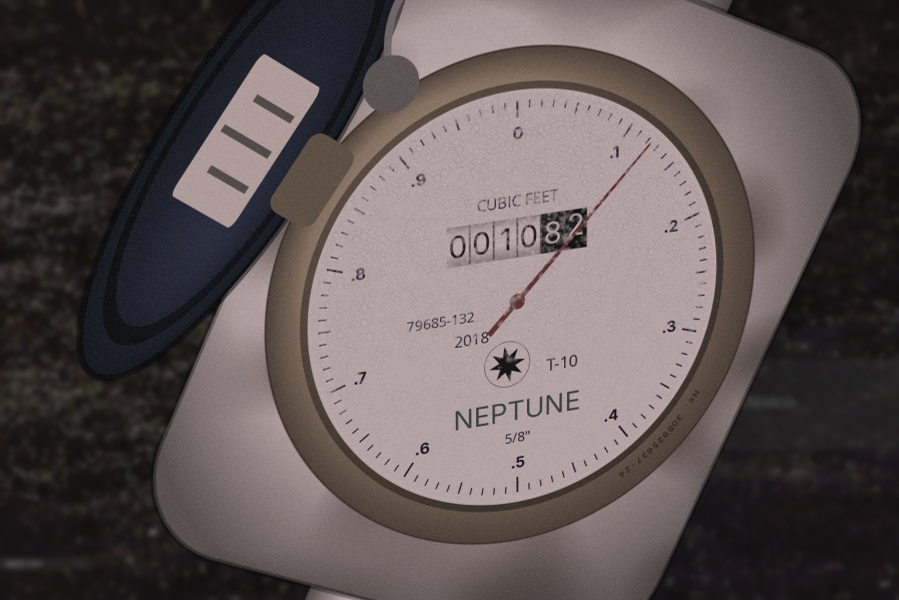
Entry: 1082.12 ft³
